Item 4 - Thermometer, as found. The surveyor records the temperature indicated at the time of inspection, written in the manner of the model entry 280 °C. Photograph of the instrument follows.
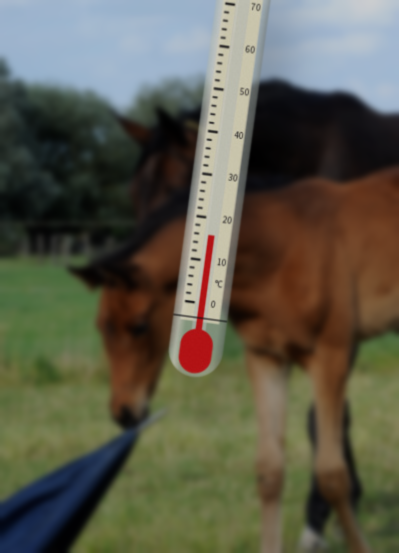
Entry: 16 °C
